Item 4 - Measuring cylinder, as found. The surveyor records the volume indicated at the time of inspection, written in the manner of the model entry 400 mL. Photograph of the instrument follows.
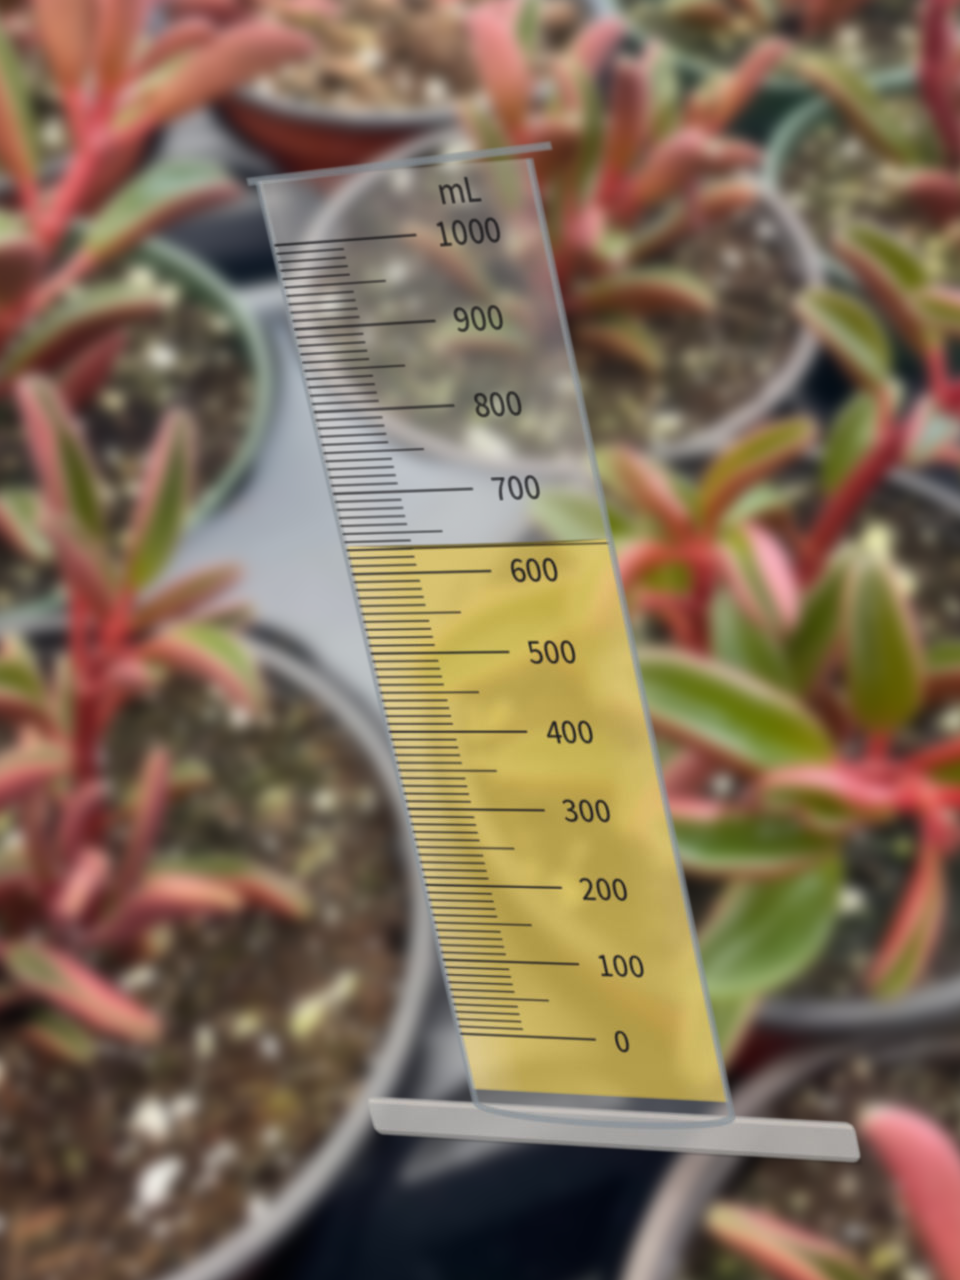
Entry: 630 mL
